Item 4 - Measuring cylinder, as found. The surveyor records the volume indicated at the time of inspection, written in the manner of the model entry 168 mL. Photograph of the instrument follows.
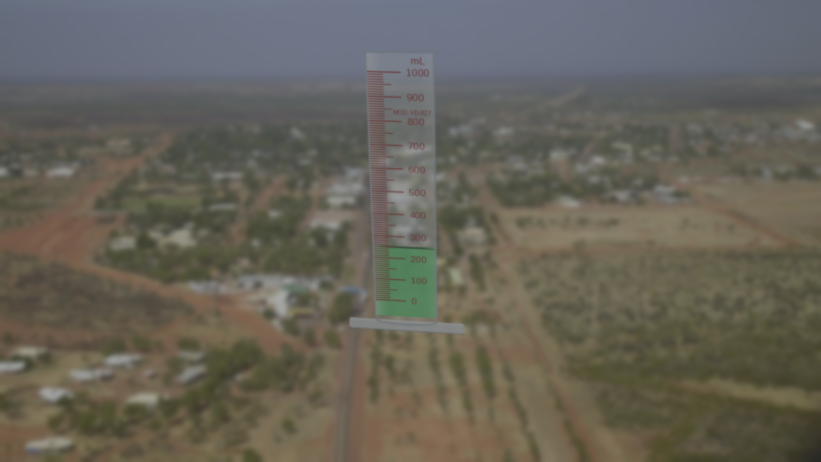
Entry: 250 mL
